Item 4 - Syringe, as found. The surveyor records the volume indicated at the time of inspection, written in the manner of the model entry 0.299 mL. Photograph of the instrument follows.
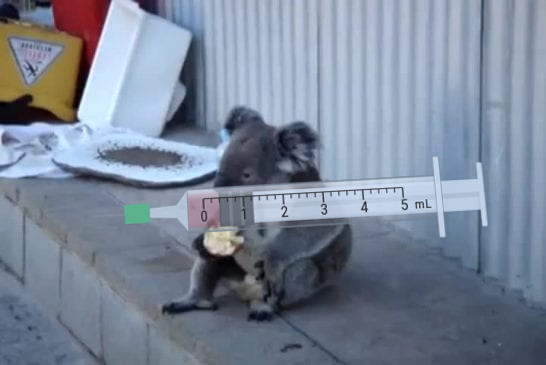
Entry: 0.4 mL
